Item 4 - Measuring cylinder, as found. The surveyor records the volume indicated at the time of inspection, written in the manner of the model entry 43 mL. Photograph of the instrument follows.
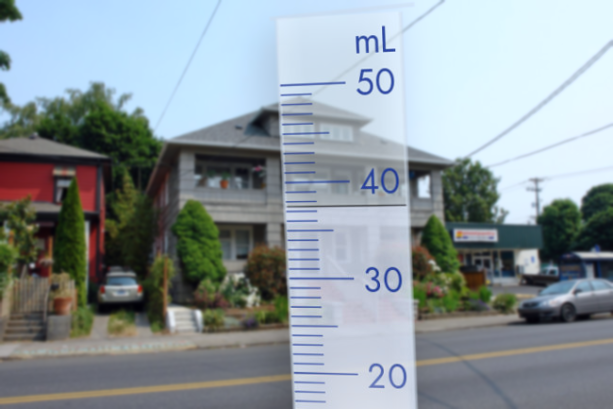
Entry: 37.5 mL
